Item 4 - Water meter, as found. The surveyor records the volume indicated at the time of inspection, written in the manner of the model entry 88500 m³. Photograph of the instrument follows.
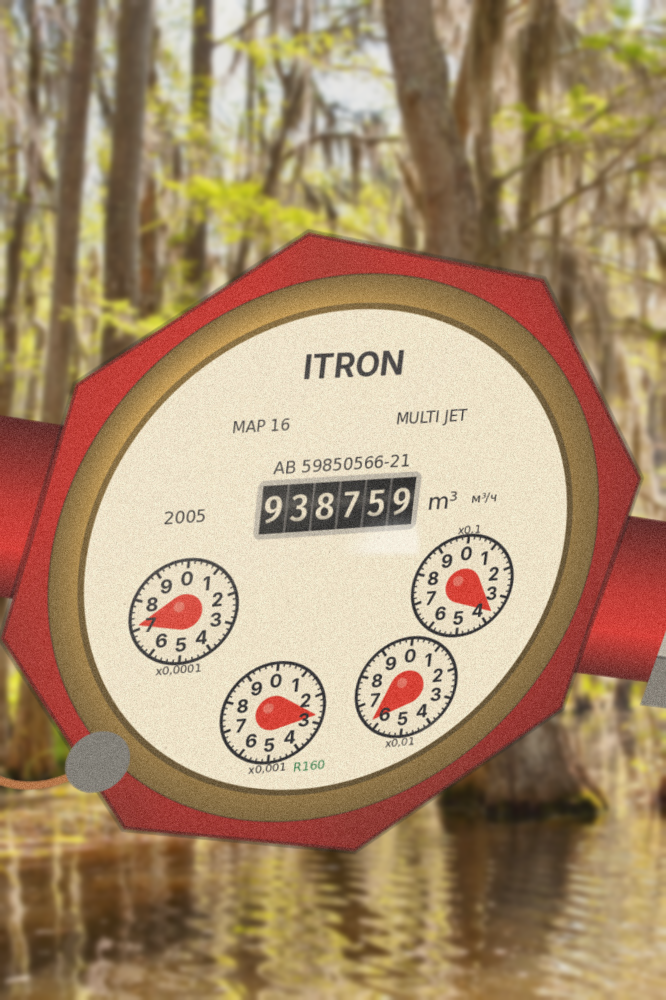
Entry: 938759.3627 m³
